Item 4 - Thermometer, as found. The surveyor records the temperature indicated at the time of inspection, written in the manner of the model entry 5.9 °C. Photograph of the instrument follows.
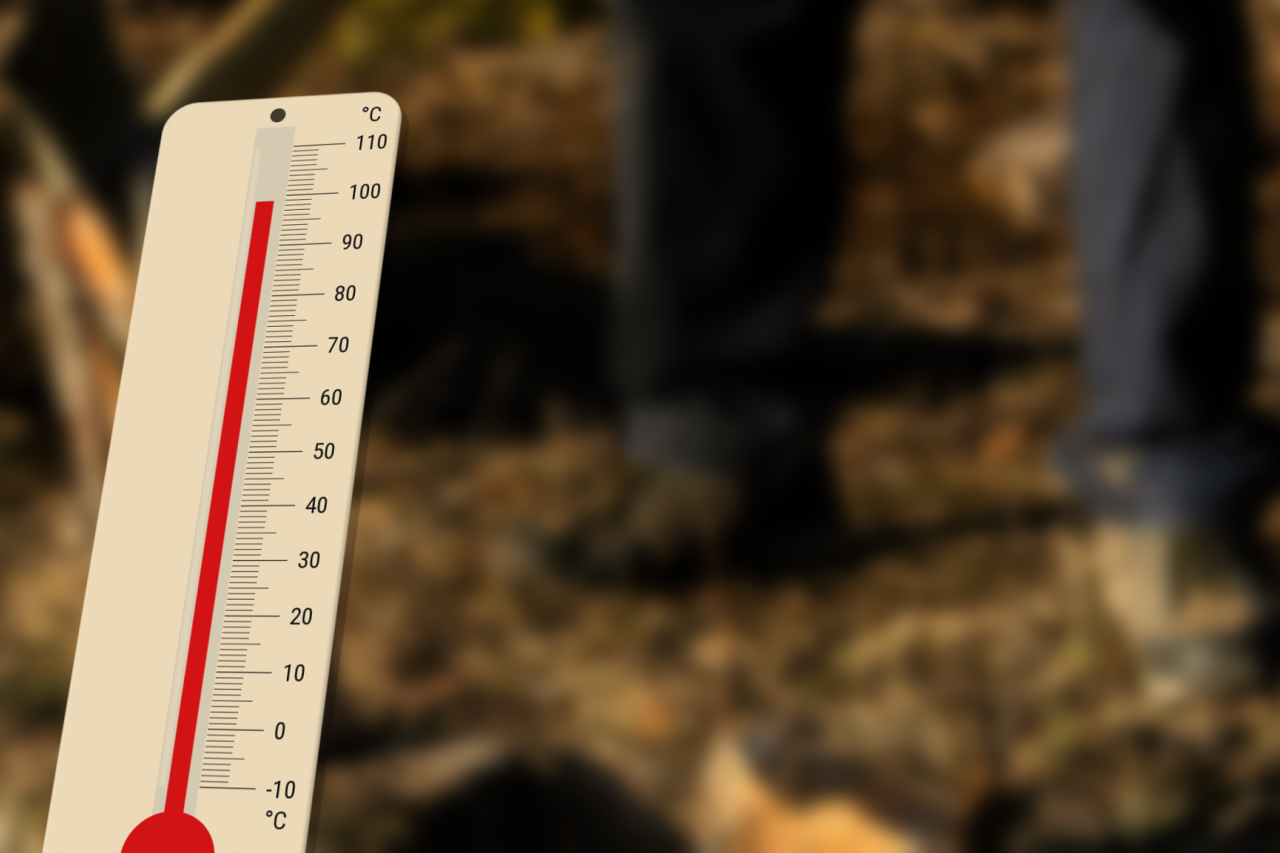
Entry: 99 °C
